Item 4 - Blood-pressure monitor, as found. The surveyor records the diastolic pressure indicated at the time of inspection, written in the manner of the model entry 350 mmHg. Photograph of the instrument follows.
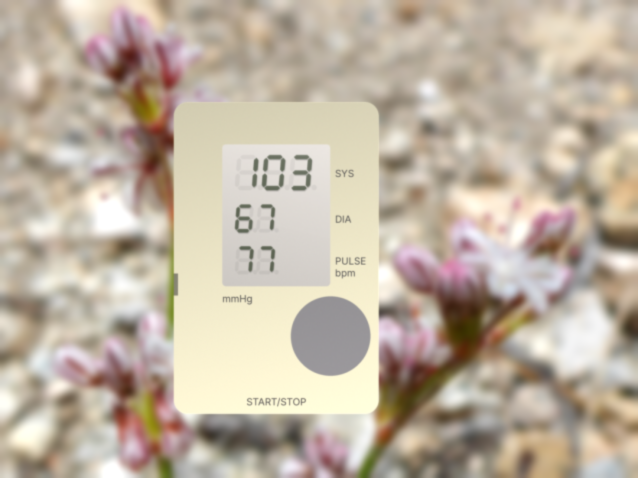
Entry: 67 mmHg
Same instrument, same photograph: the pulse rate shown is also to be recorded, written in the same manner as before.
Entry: 77 bpm
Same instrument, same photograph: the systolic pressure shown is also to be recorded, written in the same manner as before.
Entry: 103 mmHg
